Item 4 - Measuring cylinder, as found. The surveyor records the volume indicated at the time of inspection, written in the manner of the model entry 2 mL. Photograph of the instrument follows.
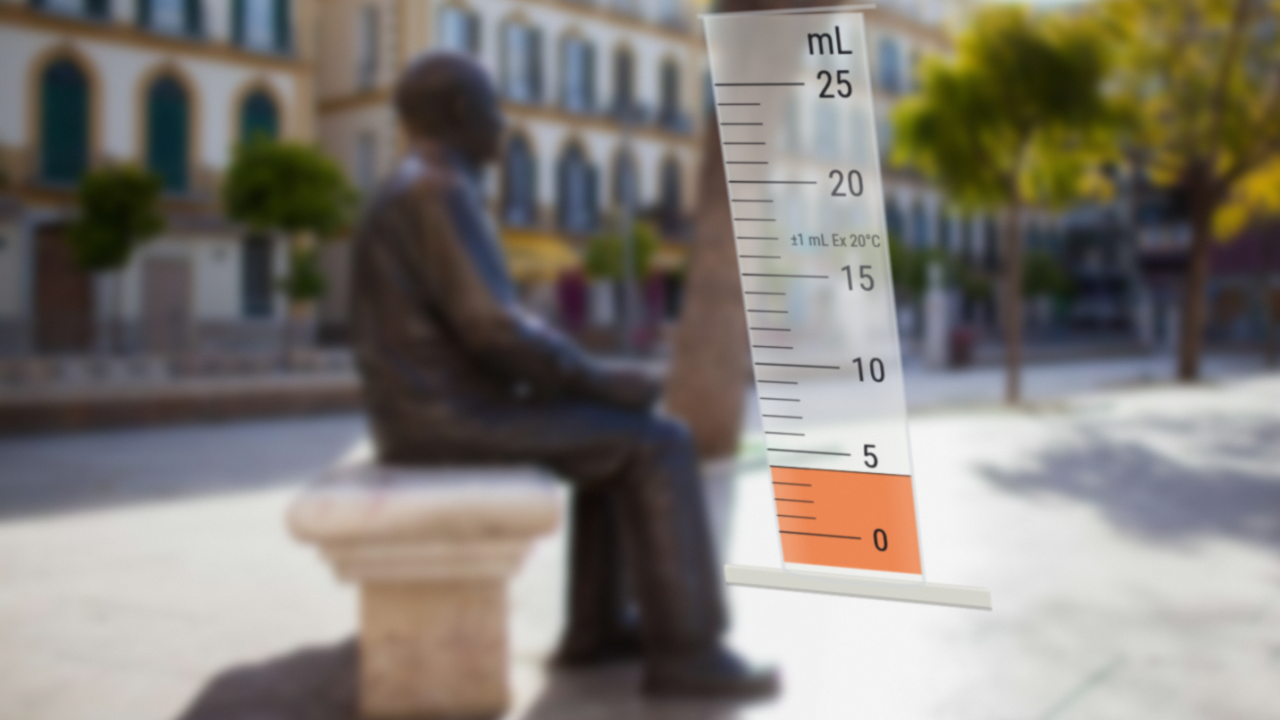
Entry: 4 mL
